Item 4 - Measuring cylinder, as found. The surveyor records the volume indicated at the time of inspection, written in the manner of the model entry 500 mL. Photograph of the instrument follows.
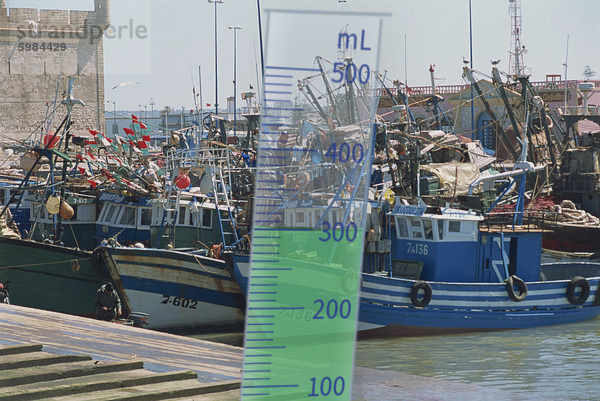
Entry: 300 mL
